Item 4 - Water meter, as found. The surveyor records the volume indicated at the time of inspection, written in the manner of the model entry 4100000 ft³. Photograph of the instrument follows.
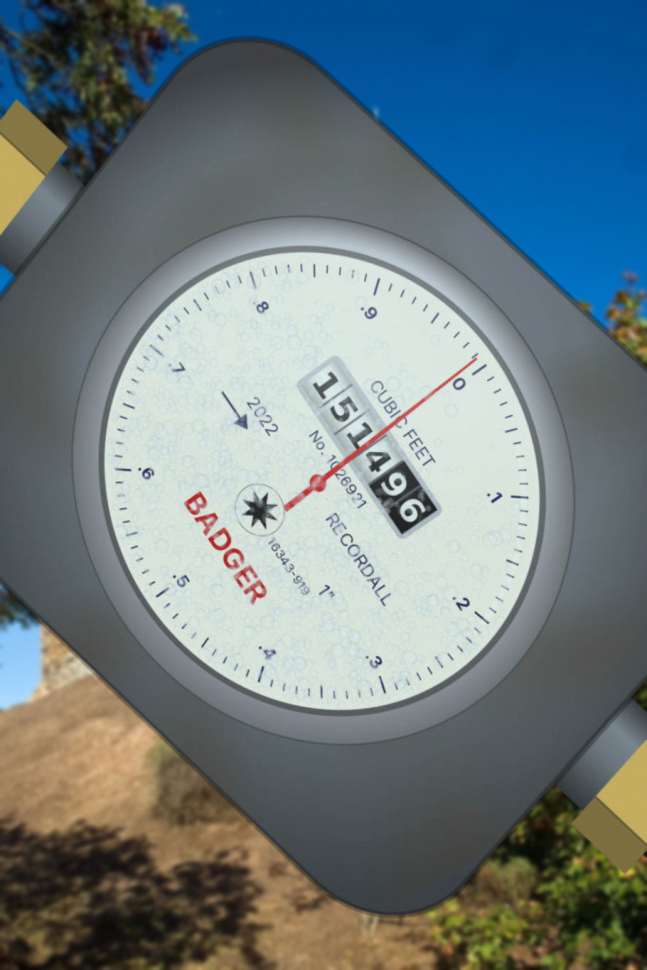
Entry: 151495.99 ft³
